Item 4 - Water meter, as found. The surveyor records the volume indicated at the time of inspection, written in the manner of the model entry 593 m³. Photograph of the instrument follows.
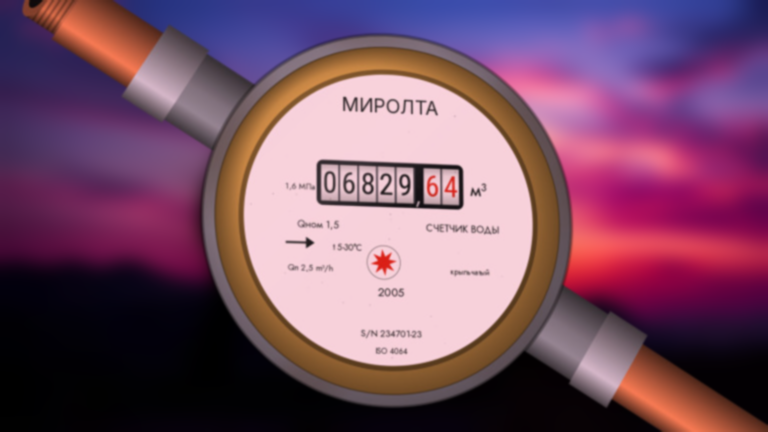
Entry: 6829.64 m³
